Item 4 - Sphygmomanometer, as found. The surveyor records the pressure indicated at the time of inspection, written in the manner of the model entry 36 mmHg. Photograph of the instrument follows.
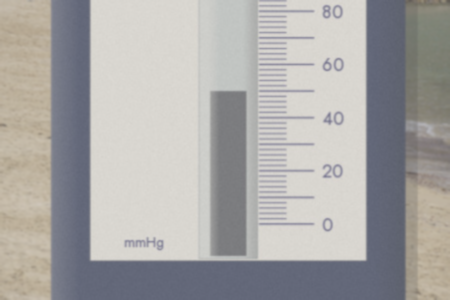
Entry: 50 mmHg
